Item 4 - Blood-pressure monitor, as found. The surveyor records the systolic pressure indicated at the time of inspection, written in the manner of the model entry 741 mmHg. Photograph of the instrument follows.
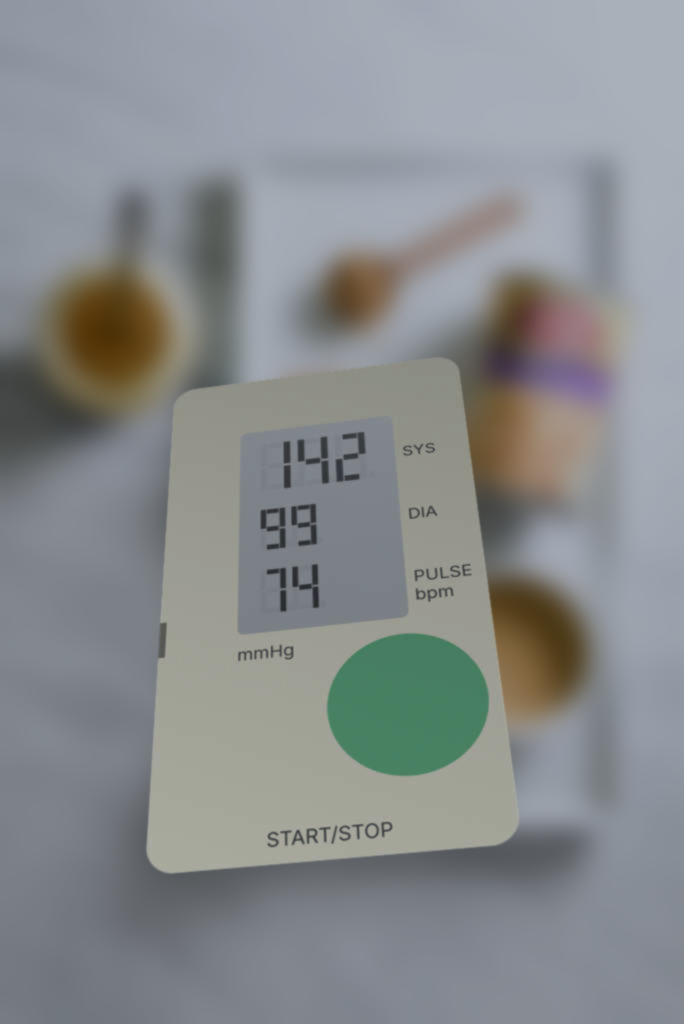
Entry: 142 mmHg
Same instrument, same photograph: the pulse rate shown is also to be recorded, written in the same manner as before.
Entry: 74 bpm
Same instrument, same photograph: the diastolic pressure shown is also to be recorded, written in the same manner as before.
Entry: 99 mmHg
